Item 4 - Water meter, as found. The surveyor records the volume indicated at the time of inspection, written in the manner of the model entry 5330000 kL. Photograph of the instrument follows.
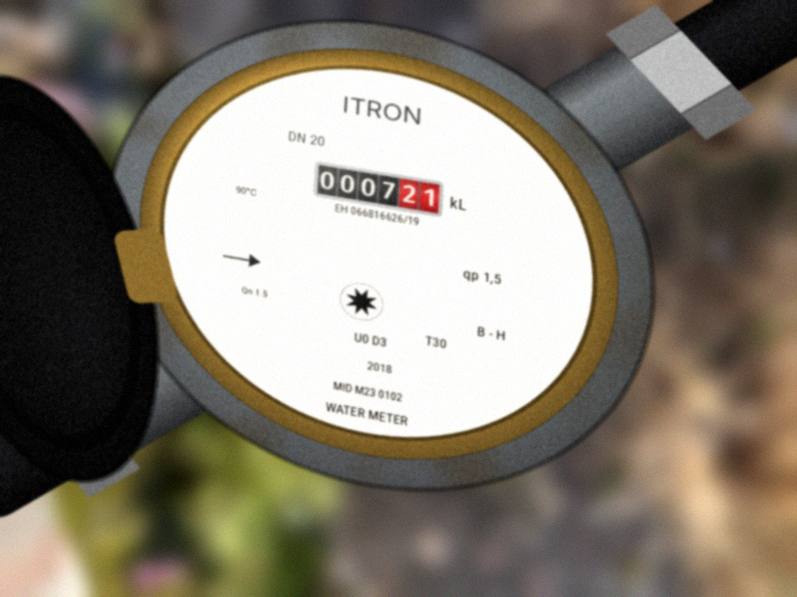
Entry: 7.21 kL
